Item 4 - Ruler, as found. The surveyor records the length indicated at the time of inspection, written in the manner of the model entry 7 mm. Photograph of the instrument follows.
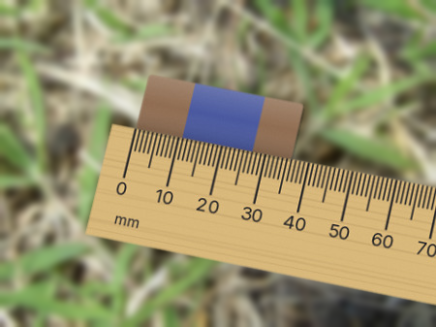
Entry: 36 mm
